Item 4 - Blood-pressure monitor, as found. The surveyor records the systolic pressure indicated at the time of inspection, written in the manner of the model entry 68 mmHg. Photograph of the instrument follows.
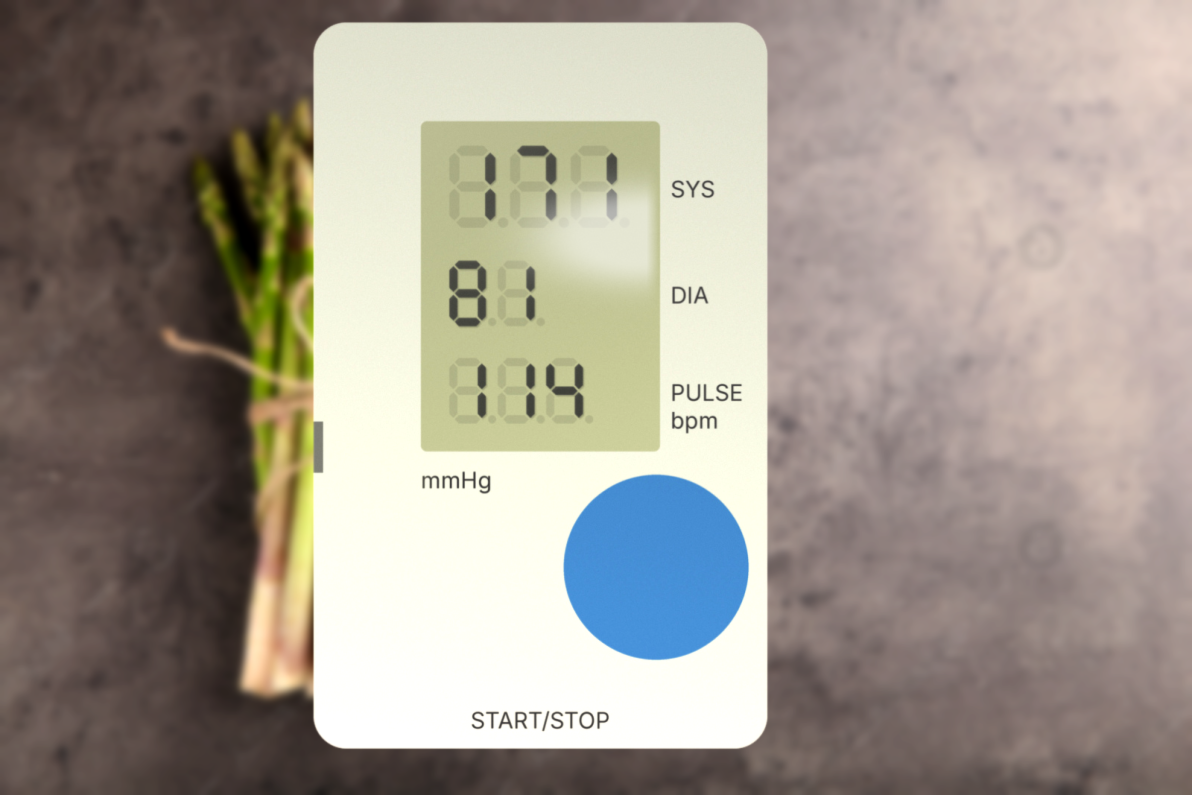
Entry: 171 mmHg
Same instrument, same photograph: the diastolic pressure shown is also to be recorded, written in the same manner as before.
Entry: 81 mmHg
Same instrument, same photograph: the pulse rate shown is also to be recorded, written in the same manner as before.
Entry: 114 bpm
